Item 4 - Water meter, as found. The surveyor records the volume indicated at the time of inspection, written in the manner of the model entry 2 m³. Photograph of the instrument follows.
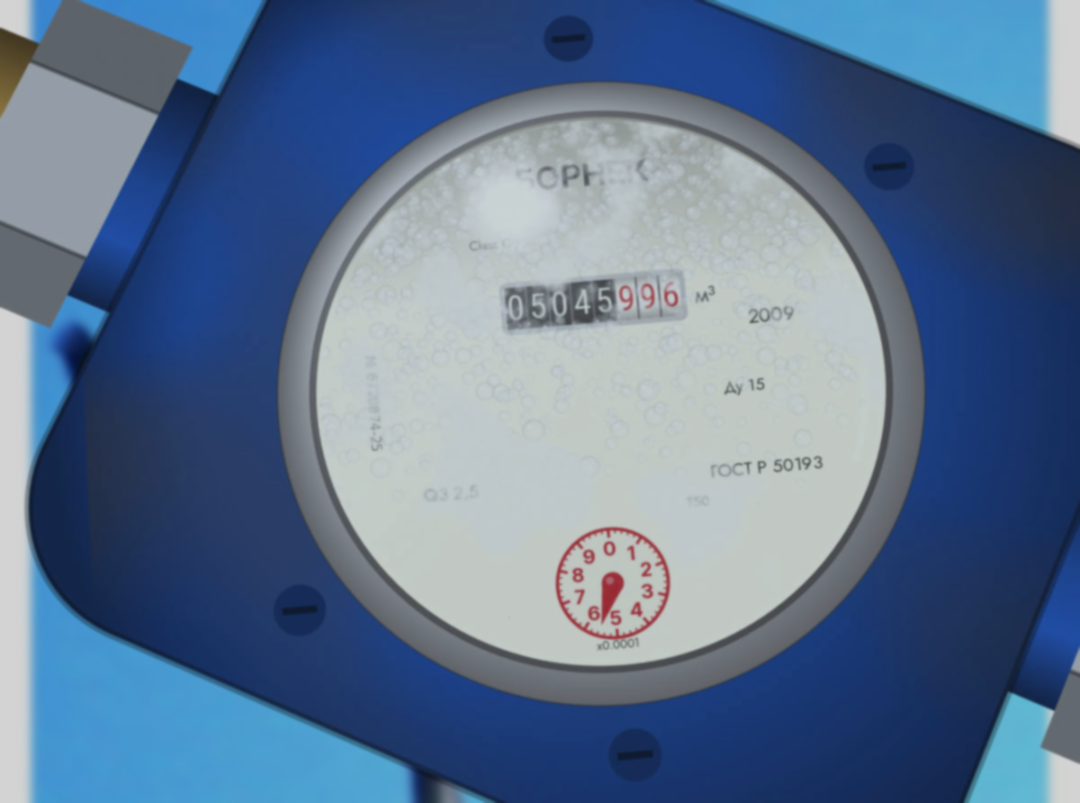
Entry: 5045.9965 m³
